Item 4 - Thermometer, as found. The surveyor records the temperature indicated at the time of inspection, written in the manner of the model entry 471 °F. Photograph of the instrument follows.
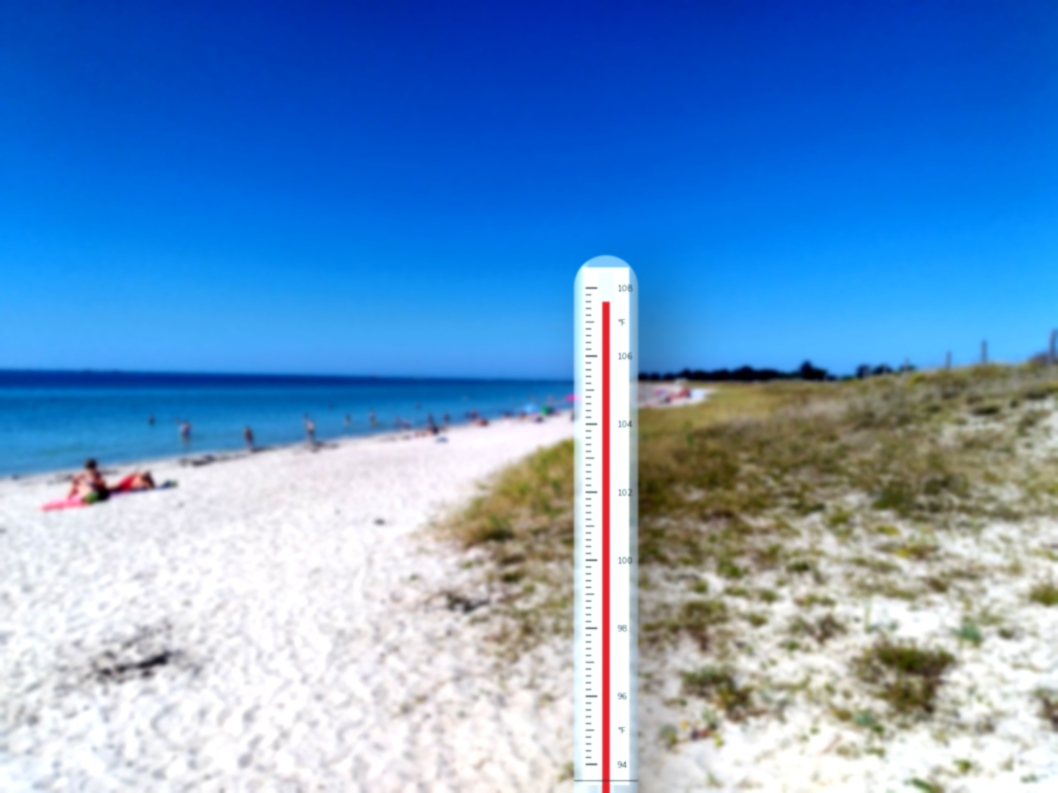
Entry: 107.6 °F
